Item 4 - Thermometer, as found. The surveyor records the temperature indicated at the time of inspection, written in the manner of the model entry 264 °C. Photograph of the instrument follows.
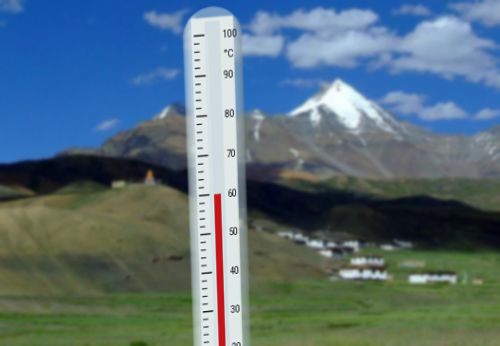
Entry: 60 °C
